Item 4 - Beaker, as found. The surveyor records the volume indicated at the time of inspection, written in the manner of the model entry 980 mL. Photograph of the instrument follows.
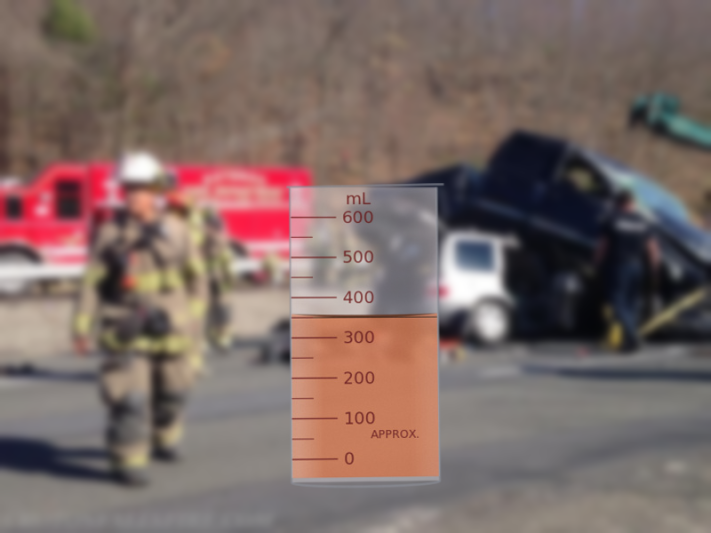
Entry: 350 mL
